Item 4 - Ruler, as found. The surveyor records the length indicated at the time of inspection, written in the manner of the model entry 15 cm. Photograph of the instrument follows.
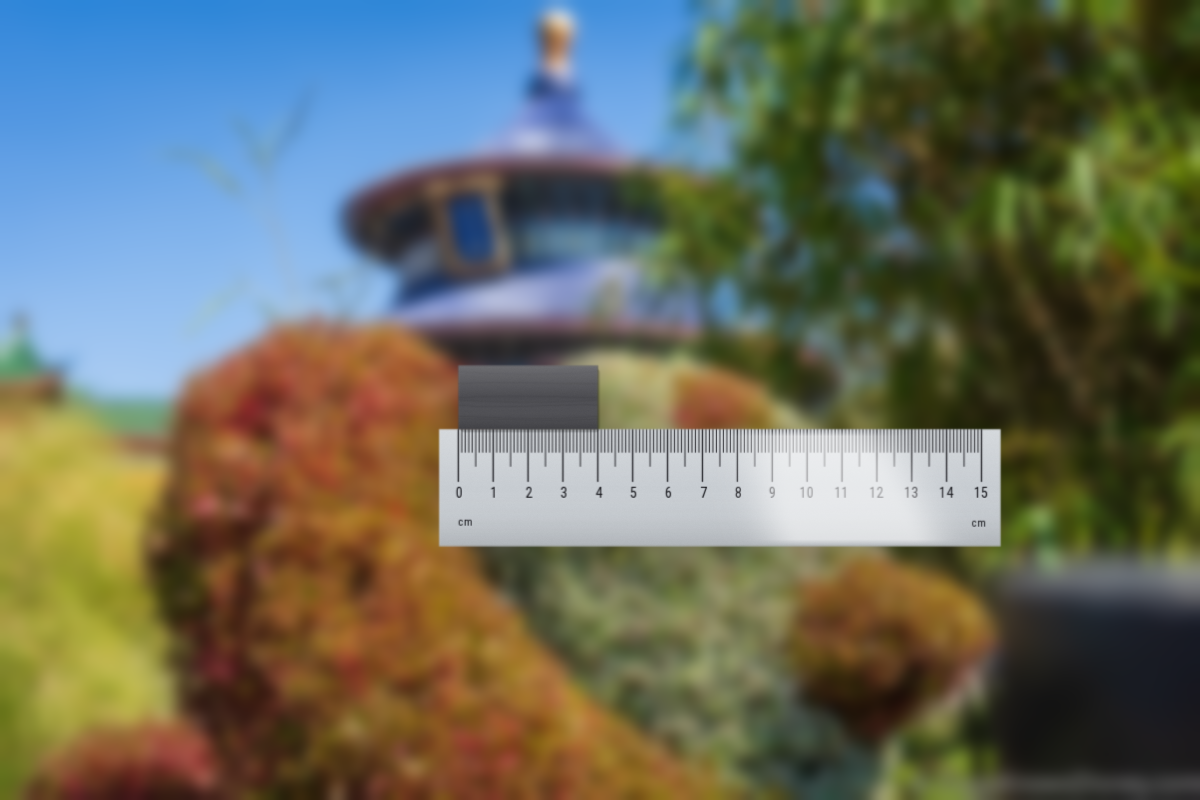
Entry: 4 cm
